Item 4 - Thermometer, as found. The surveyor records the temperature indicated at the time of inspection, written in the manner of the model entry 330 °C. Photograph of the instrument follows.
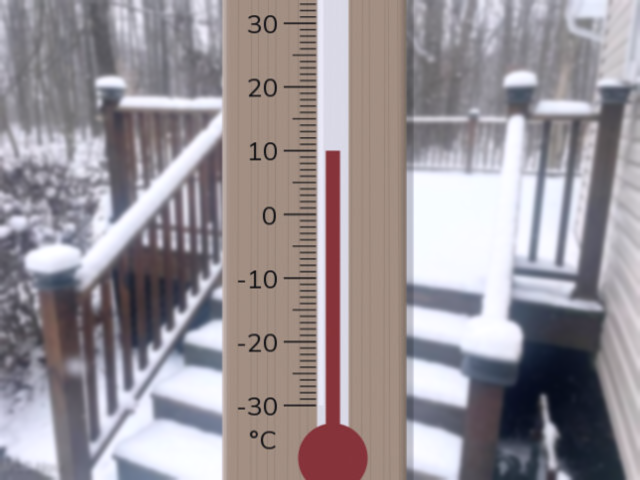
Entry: 10 °C
